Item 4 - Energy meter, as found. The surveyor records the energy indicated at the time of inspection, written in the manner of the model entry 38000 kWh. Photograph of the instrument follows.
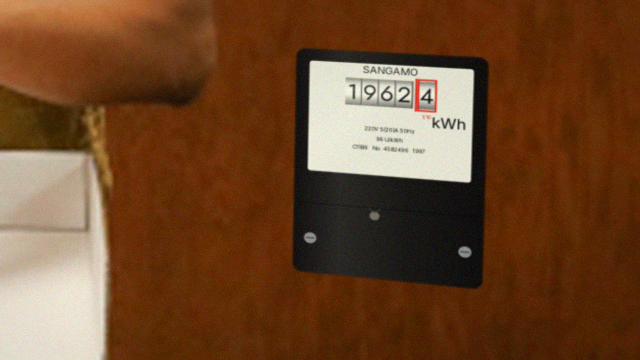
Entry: 1962.4 kWh
